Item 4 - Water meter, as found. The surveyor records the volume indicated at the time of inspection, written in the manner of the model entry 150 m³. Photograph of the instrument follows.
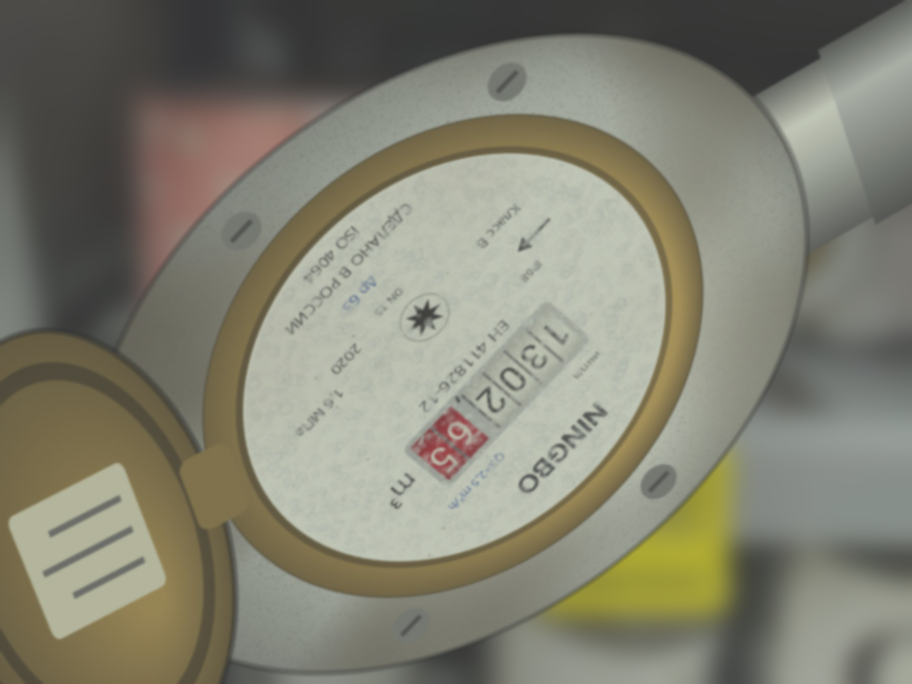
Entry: 1302.65 m³
